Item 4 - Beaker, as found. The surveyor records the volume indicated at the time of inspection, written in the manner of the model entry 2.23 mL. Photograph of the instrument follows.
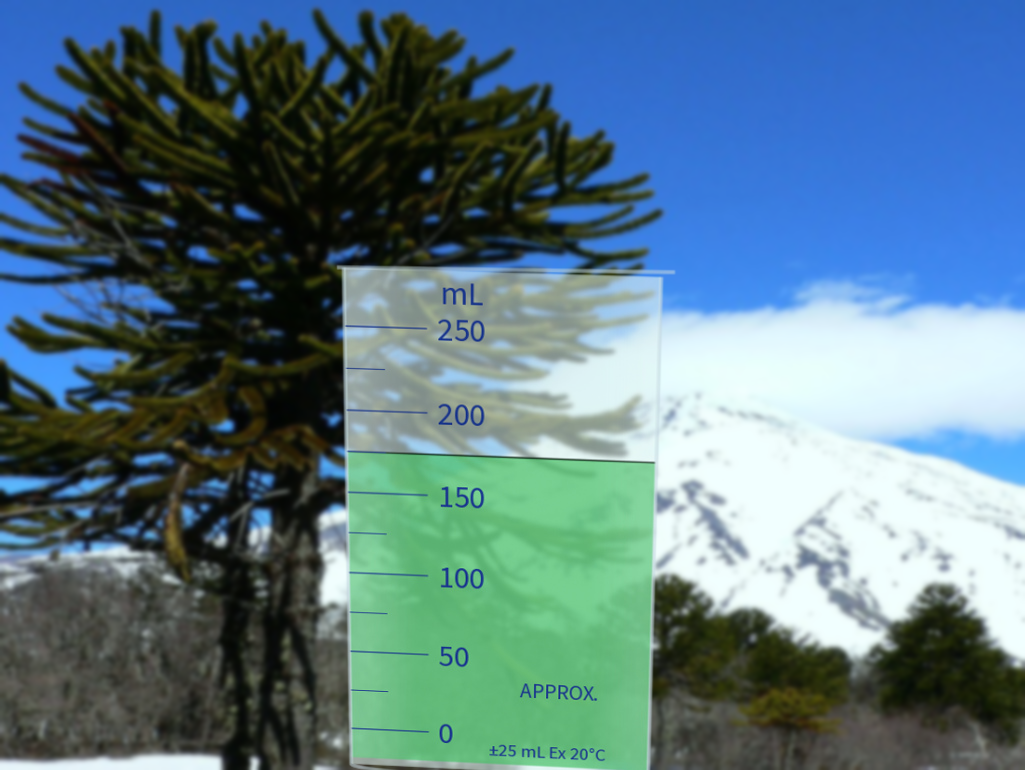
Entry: 175 mL
